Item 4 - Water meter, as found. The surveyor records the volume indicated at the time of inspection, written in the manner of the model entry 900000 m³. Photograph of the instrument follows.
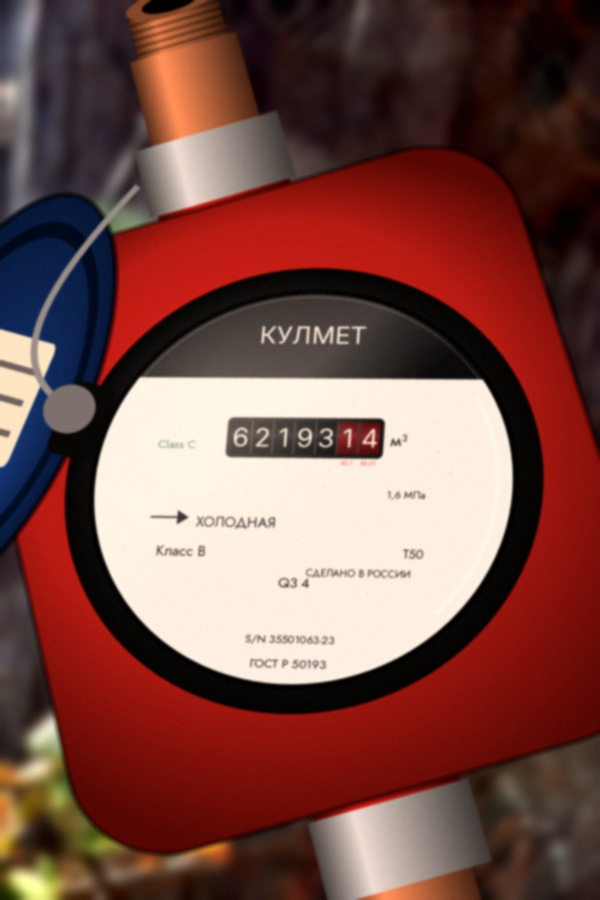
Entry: 62193.14 m³
